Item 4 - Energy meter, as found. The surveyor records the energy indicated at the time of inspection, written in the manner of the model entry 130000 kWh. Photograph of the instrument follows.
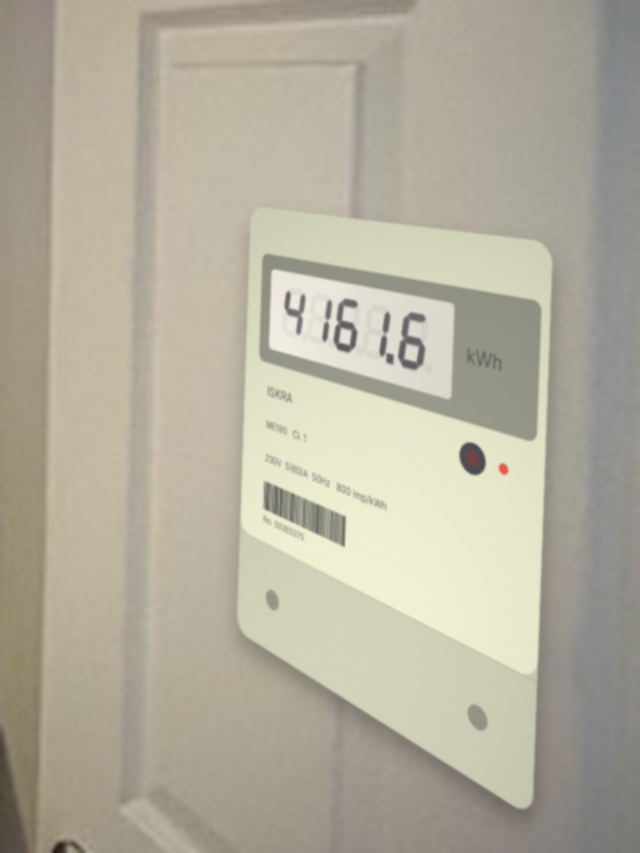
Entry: 4161.6 kWh
